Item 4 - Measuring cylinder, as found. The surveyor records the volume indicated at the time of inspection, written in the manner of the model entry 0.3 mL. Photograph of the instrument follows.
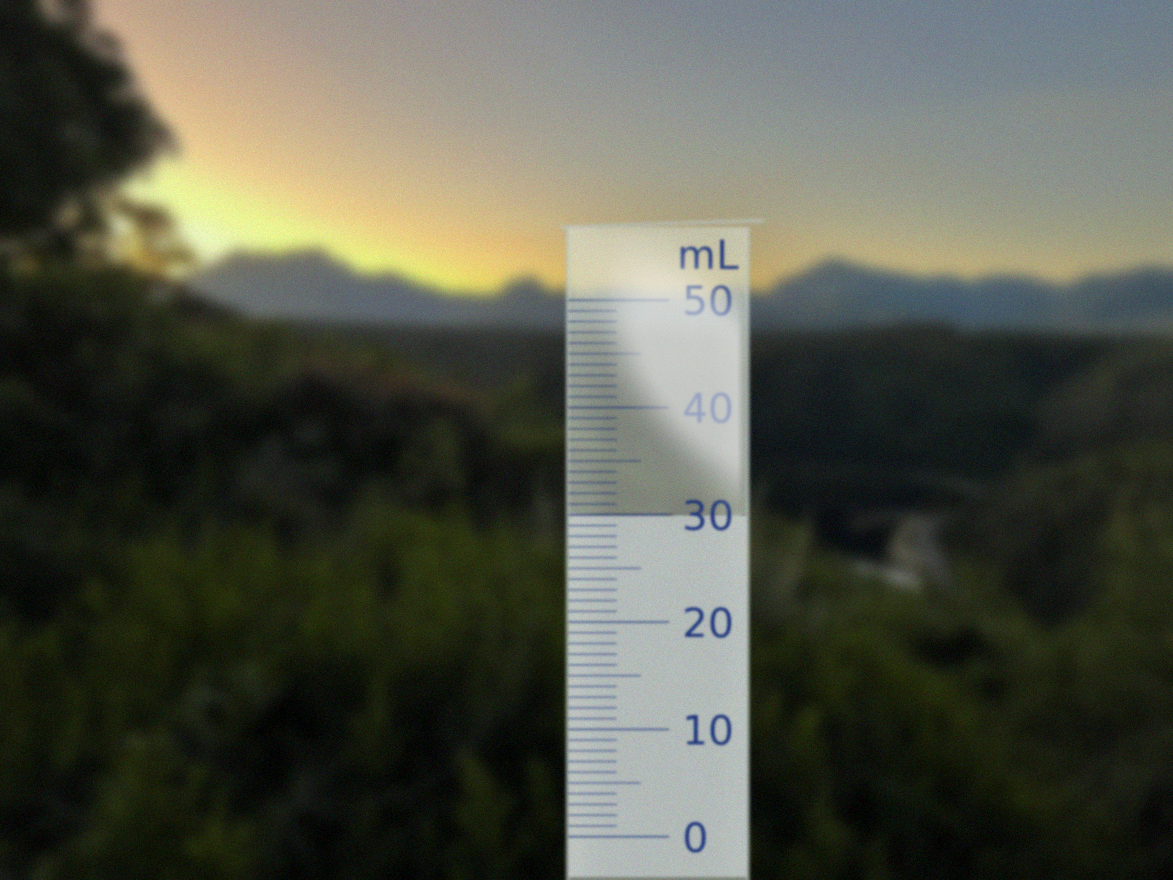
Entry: 30 mL
